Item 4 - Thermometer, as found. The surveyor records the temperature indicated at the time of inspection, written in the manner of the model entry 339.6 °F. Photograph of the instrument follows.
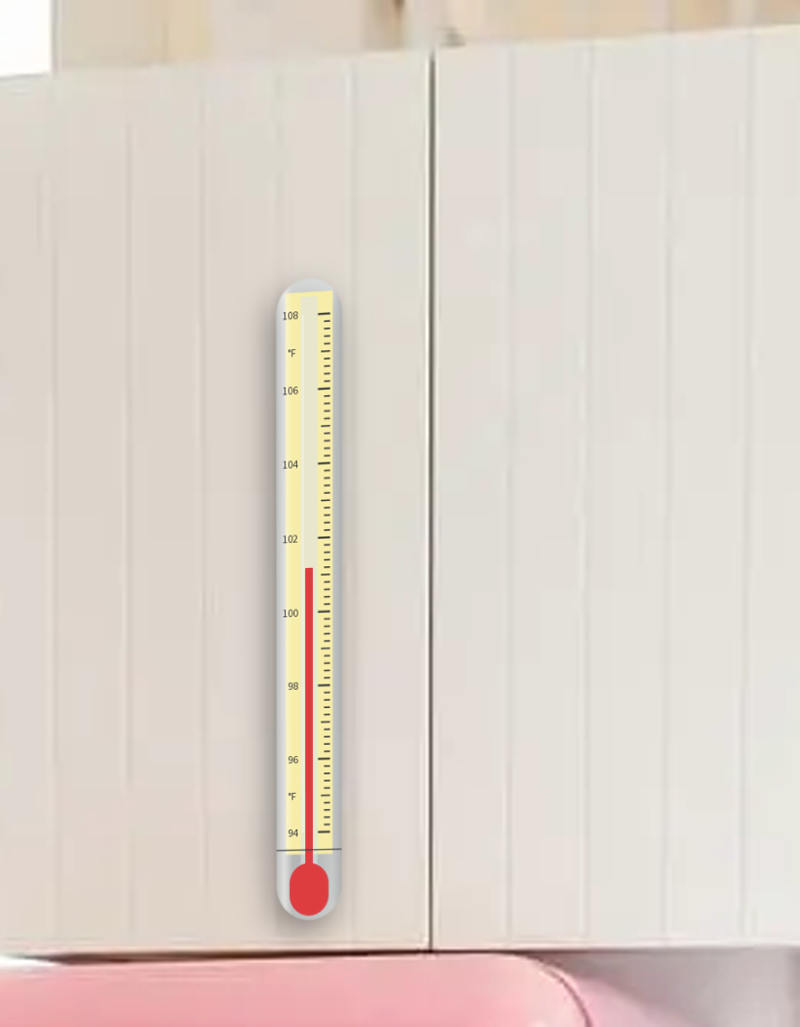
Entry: 101.2 °F
